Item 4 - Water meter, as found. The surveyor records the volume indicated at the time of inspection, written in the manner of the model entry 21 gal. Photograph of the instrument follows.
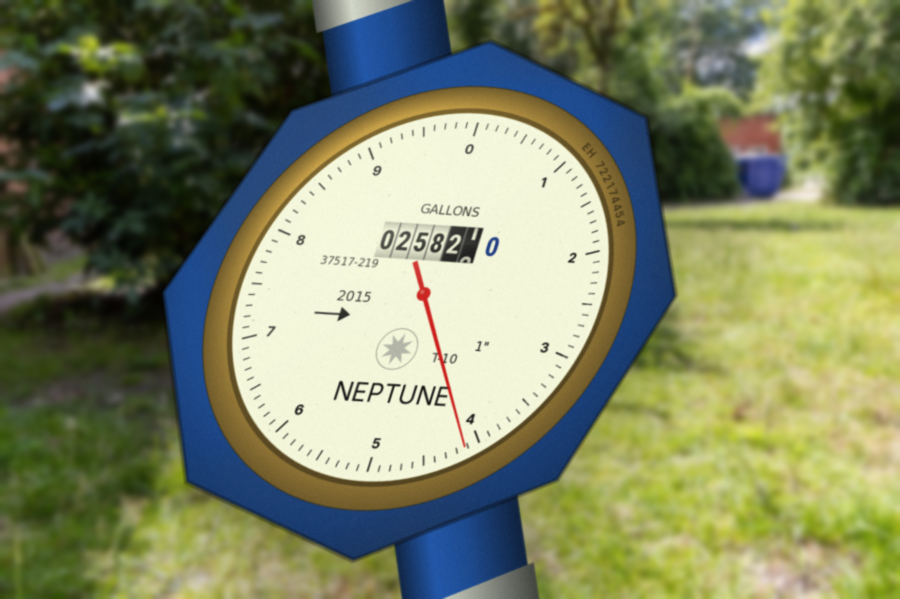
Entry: 258214.1 gal
